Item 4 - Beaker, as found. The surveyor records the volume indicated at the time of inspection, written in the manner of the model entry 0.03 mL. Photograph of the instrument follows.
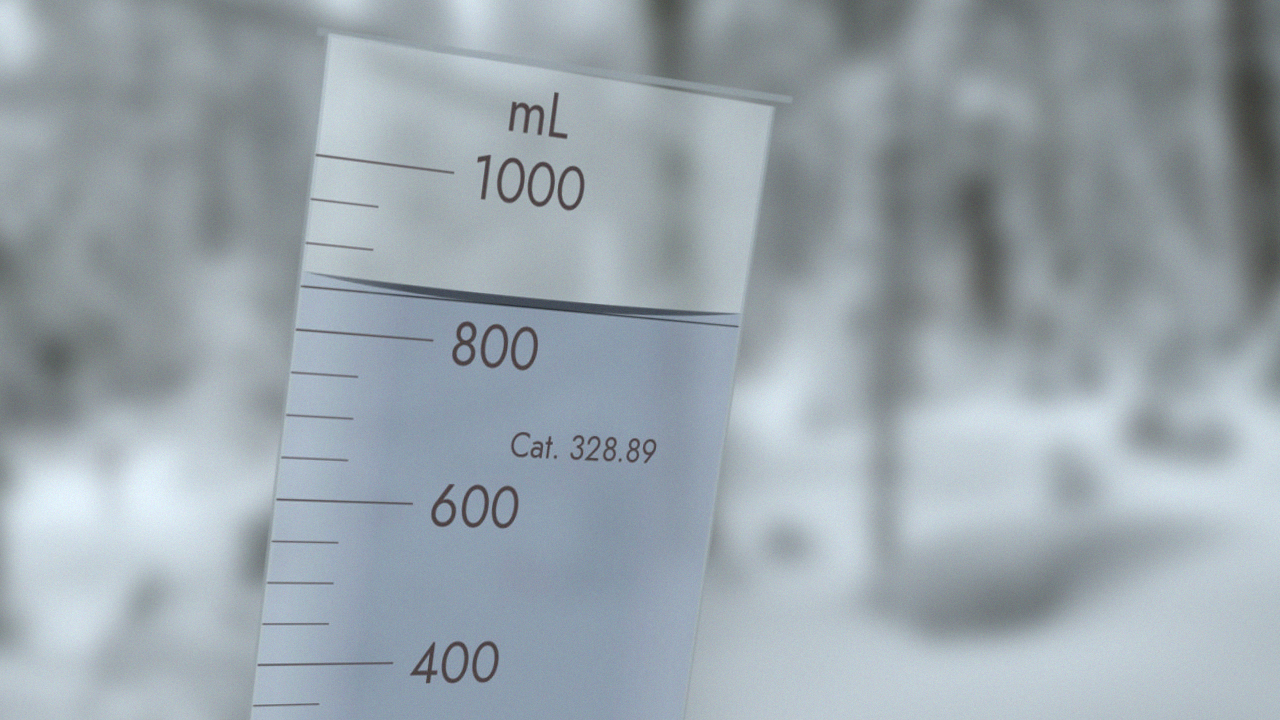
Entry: 850 mL
